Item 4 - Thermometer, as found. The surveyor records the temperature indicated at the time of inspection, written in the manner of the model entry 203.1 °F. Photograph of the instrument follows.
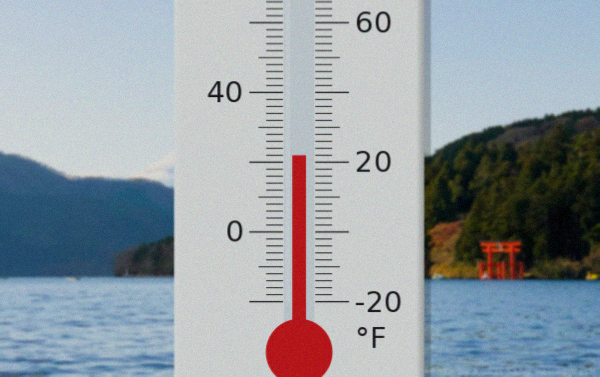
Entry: 22 °F
